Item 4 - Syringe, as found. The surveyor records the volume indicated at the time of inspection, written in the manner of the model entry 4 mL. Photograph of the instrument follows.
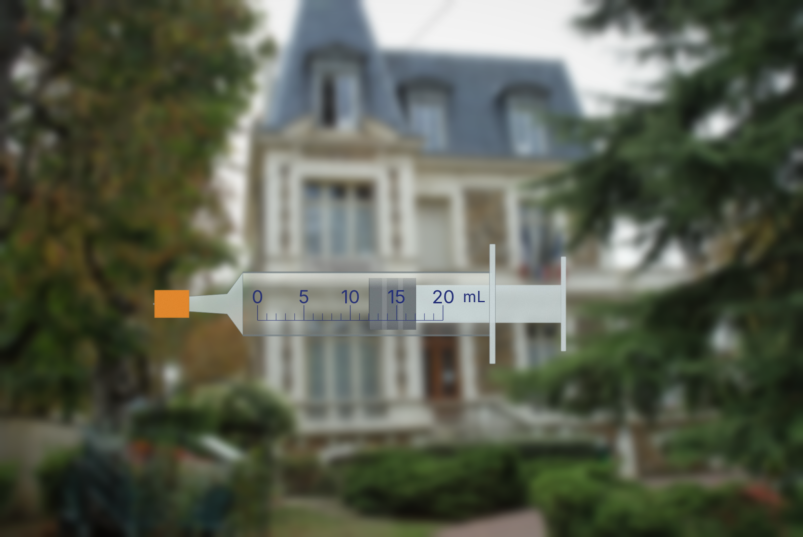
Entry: 12 mL
